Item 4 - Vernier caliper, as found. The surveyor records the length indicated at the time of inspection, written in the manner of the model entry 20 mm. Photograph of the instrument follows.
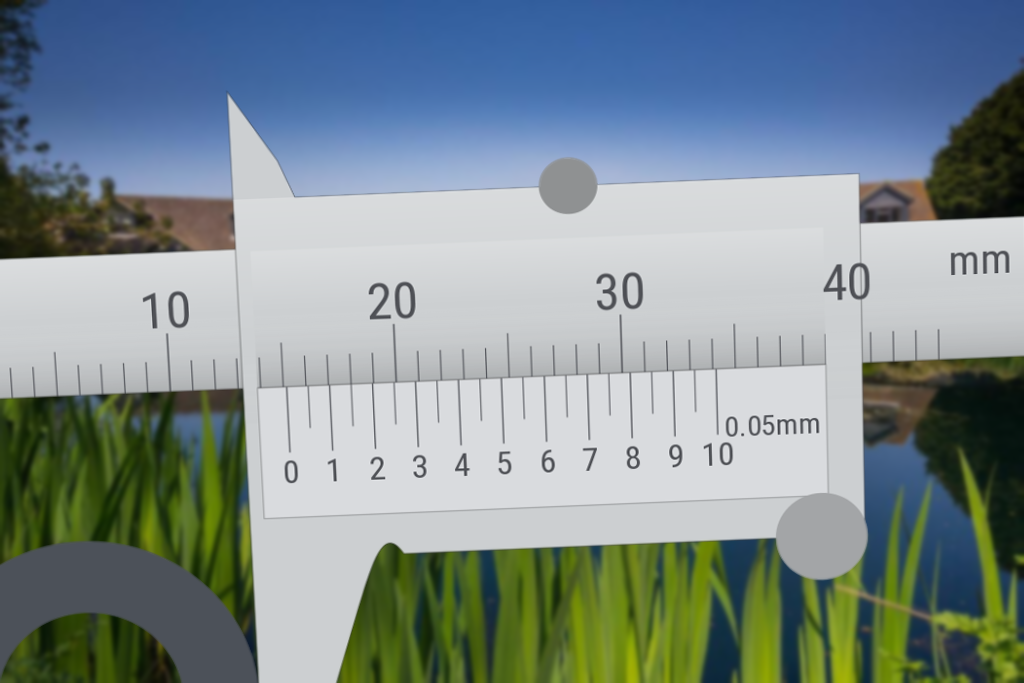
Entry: 15.15 mm
